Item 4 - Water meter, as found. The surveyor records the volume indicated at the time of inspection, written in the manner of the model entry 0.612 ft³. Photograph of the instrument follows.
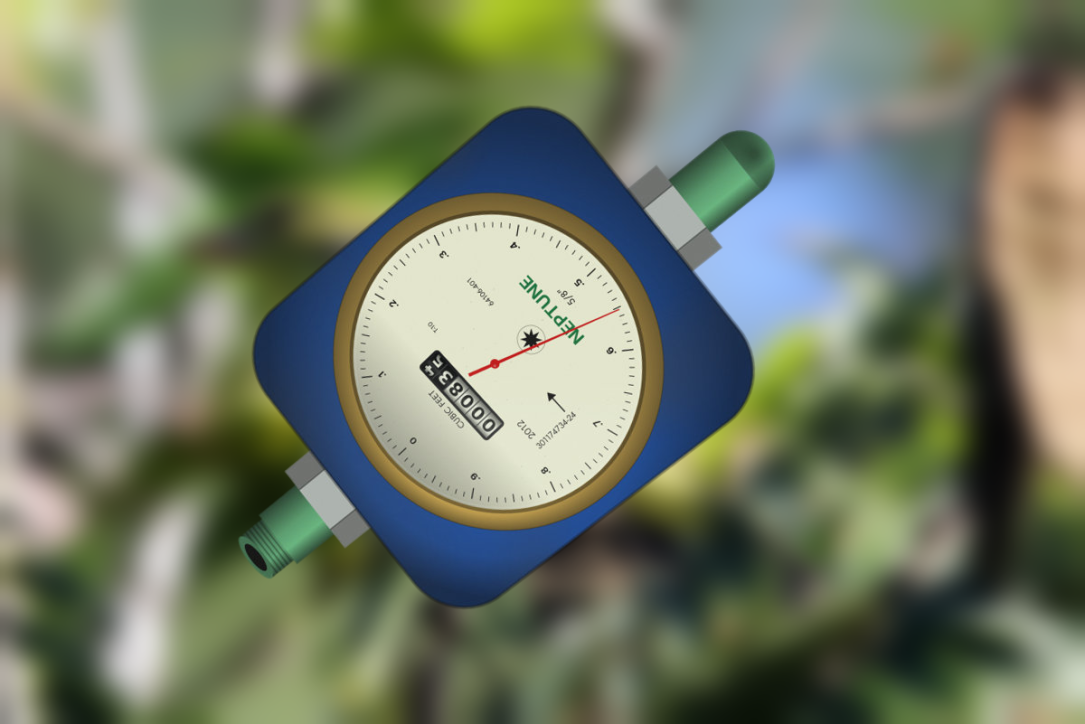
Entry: 834.55 ft³
